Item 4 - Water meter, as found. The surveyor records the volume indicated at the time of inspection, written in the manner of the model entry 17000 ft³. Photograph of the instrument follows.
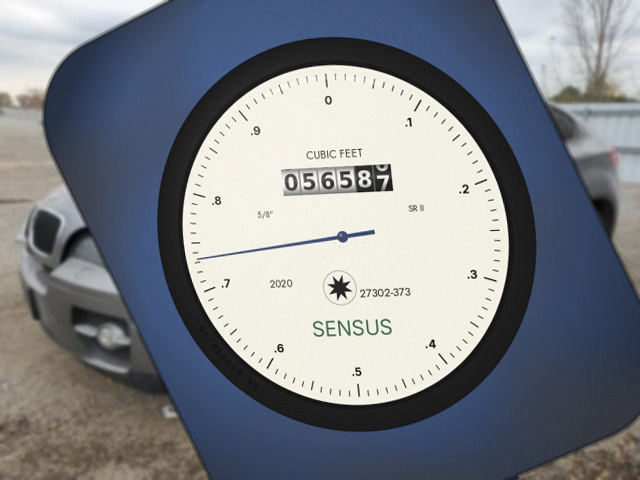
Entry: 56586.73 ft³
